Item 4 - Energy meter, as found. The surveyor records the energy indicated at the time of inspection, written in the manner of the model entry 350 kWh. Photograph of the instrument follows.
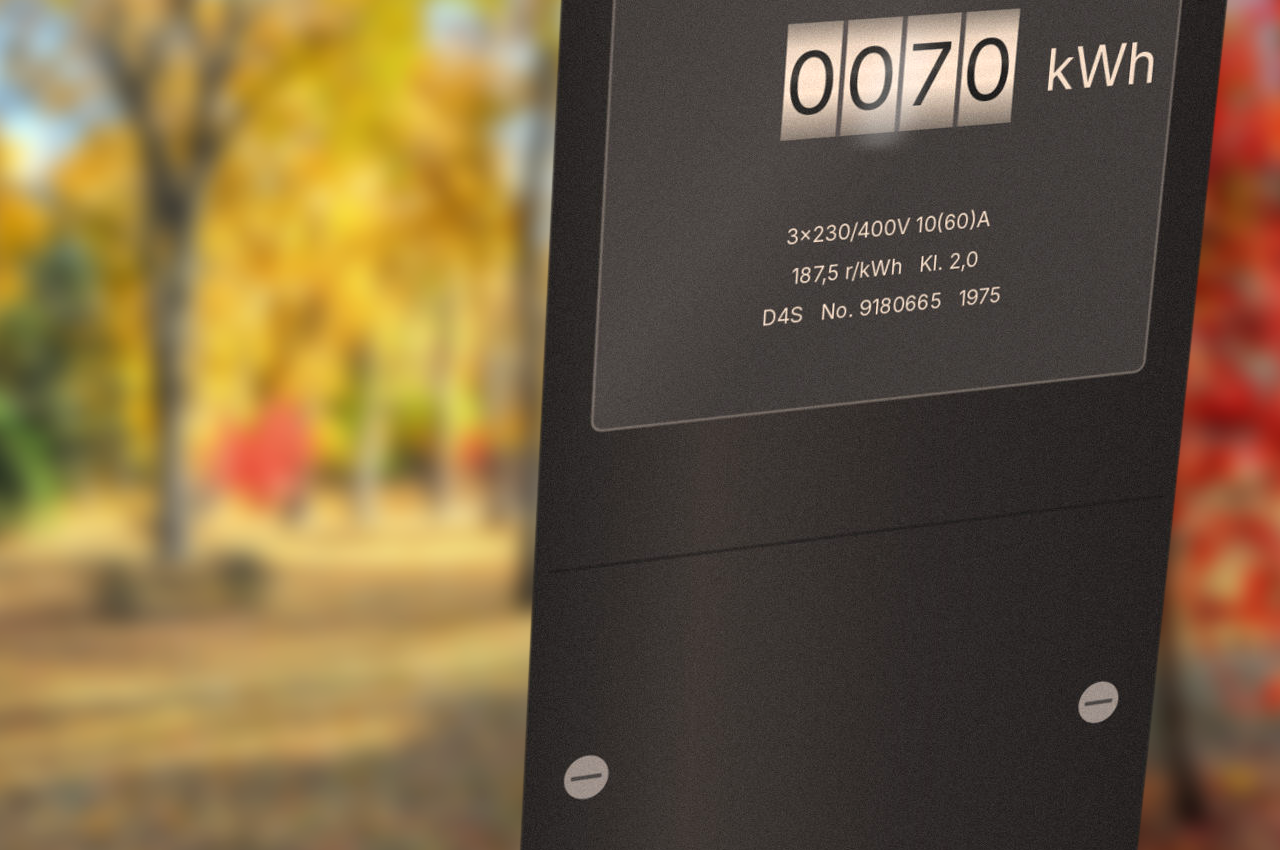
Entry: 70 kWh
